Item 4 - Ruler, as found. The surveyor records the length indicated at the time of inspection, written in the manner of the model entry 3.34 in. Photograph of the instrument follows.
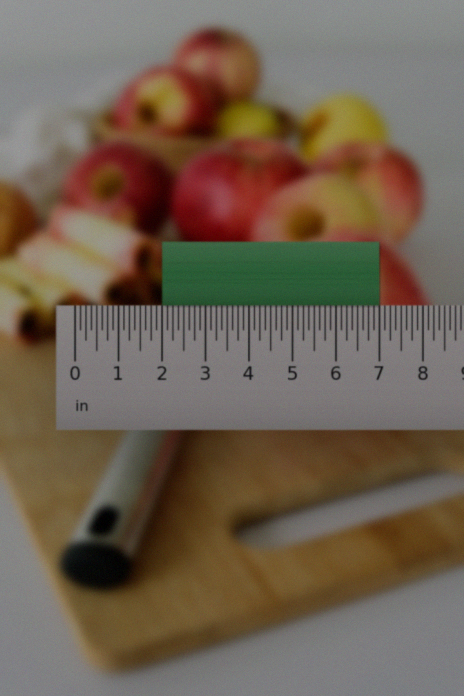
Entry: 5 in
